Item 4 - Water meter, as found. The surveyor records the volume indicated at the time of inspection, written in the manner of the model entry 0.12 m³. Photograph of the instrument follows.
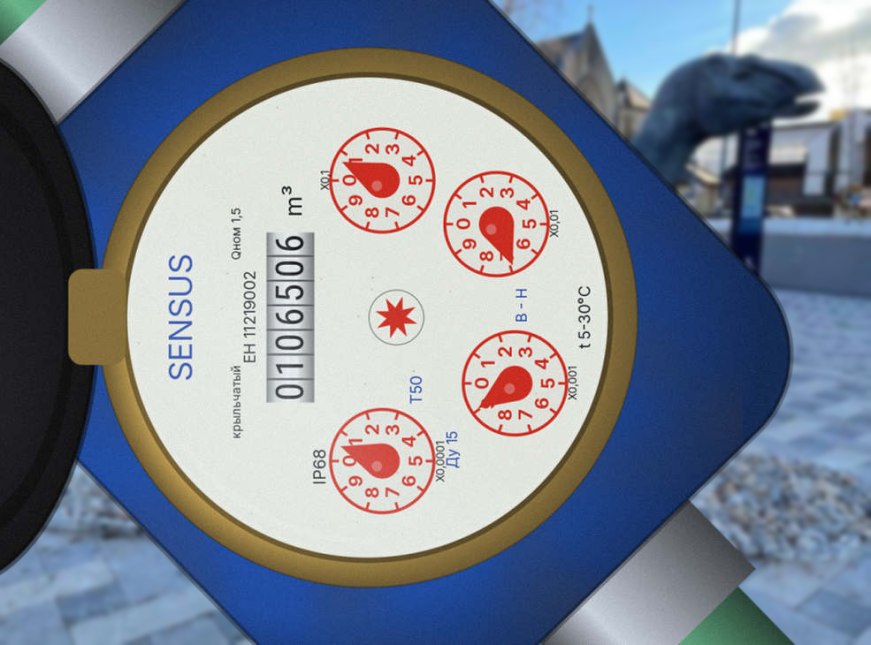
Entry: 106506.0690 m³
